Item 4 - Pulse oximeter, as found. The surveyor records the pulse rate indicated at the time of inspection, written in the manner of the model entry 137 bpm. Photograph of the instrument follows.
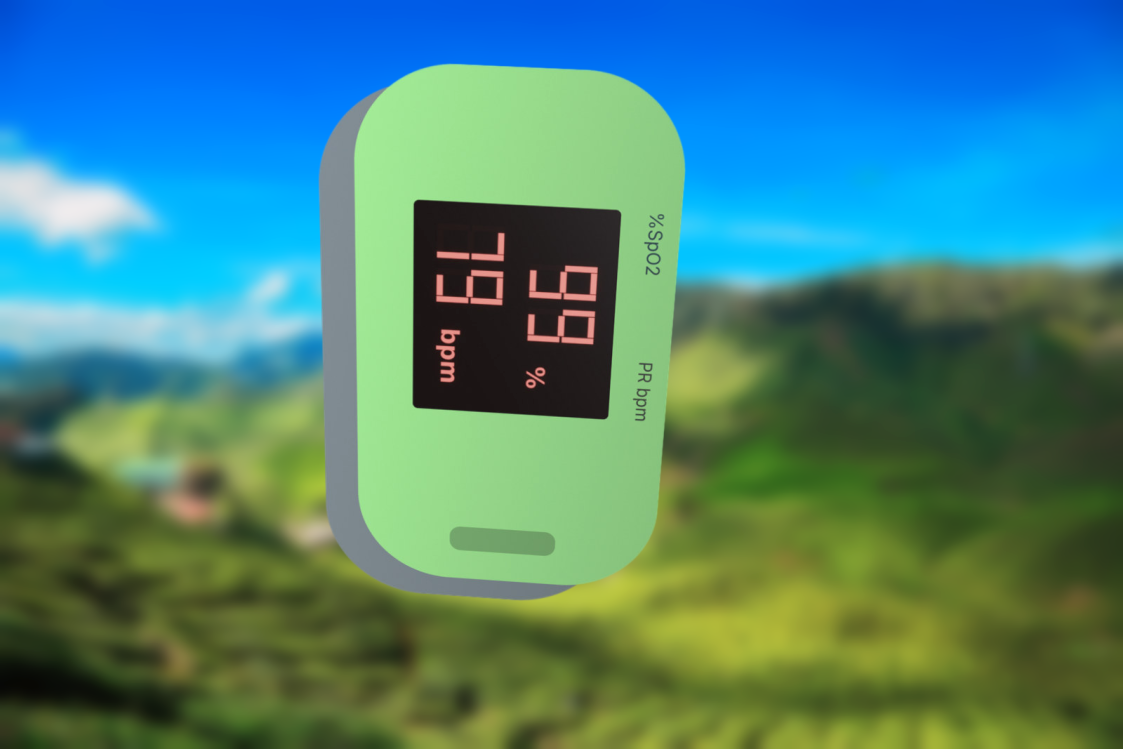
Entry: 79 bpm
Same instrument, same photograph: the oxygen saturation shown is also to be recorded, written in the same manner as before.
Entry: 99 %
